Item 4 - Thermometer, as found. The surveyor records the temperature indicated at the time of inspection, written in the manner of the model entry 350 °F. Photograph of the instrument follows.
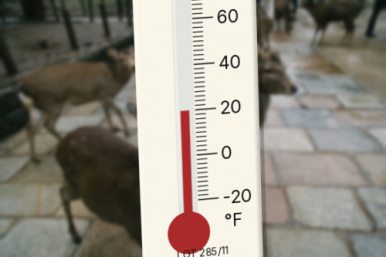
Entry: 20 °F
